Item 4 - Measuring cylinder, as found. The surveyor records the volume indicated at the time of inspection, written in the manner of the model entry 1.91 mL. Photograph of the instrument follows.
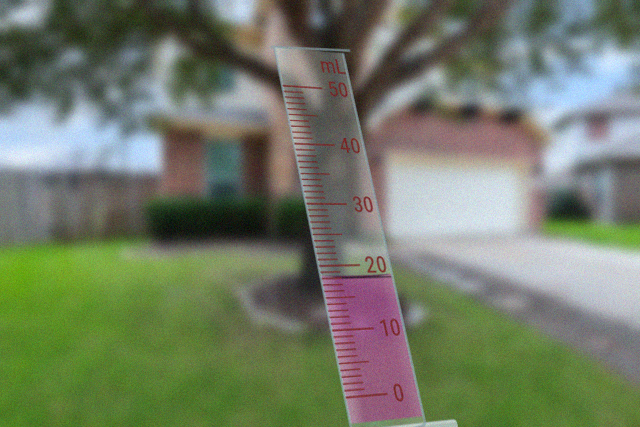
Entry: 18 mL
